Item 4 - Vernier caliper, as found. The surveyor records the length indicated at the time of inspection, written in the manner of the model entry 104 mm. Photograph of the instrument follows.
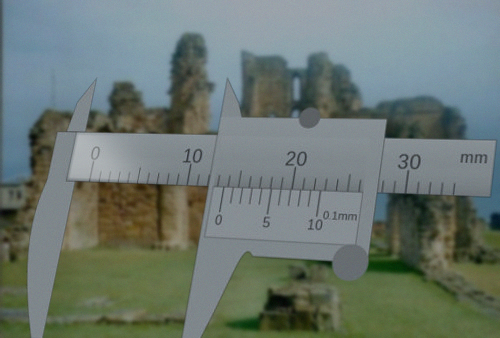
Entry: 13.6 mm
